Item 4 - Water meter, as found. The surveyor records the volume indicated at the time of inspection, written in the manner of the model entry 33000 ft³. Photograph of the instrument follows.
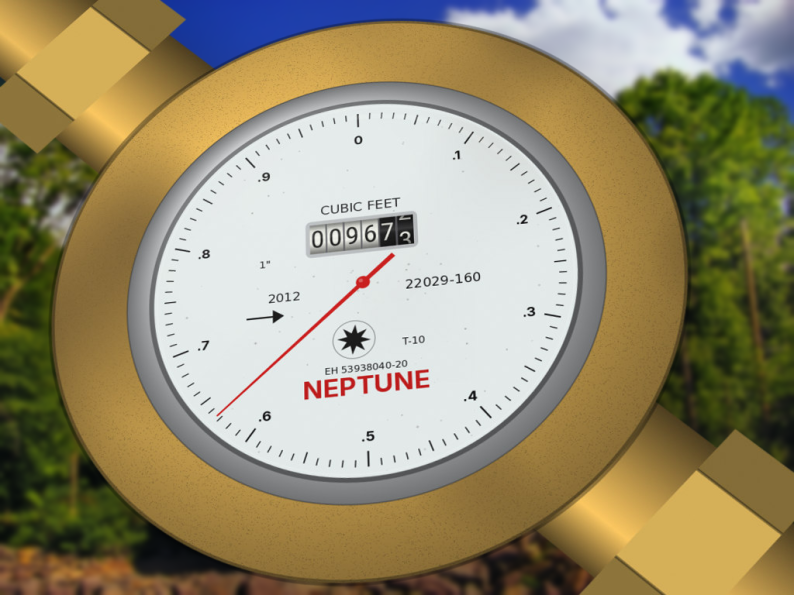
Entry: 9672.63 ft³
